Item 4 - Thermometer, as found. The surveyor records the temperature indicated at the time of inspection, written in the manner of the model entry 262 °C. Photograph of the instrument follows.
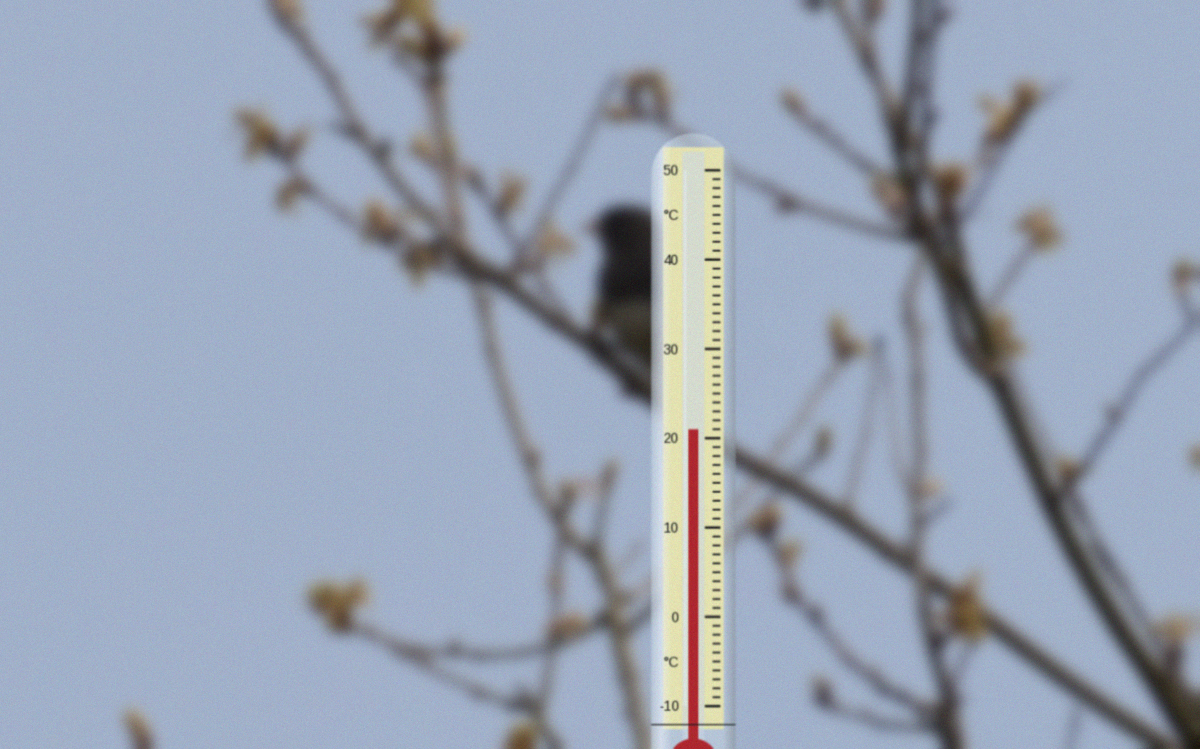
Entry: 21 °C
